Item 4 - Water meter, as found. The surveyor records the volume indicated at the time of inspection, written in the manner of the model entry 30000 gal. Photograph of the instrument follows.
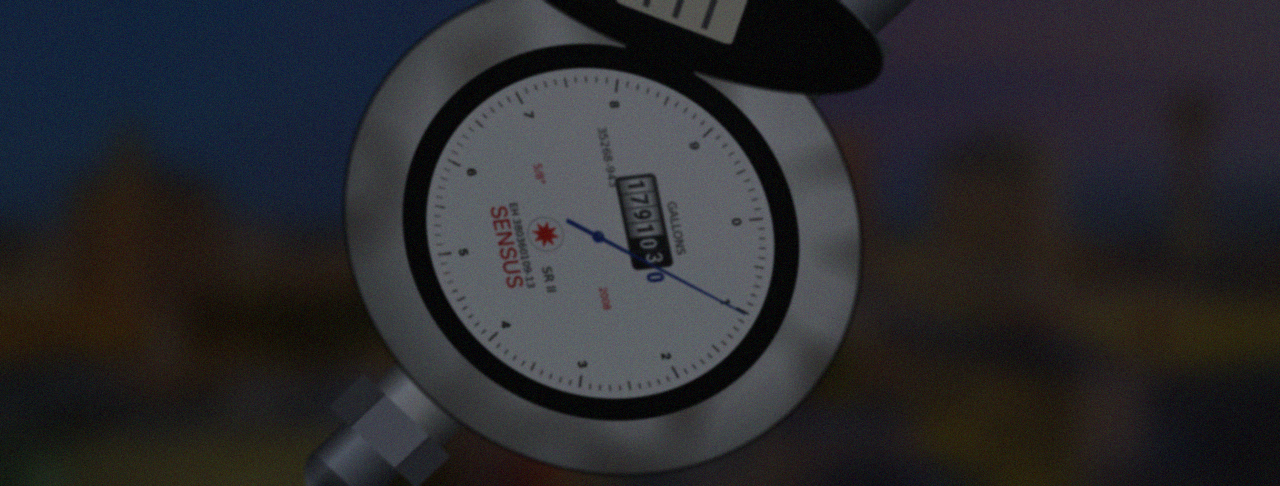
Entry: 1791031.0 gal
